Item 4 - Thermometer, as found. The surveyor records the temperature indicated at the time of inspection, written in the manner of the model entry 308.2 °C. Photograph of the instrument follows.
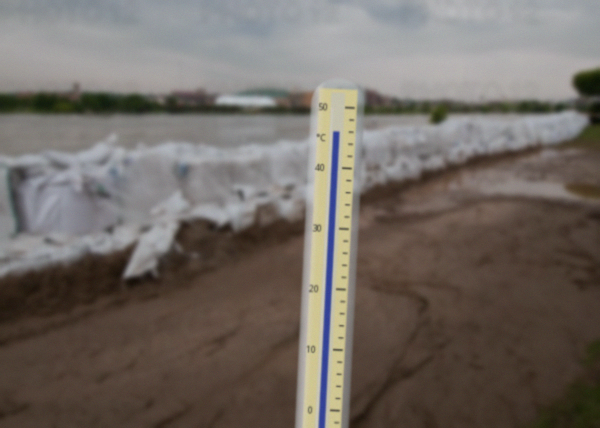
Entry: 46 °C
